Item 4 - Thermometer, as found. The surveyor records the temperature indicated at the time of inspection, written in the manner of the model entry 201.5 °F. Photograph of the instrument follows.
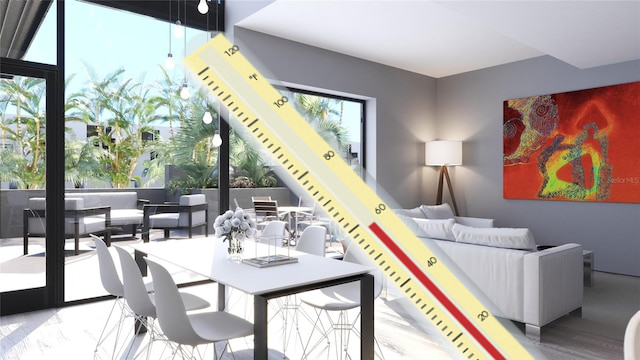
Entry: 58 °F
